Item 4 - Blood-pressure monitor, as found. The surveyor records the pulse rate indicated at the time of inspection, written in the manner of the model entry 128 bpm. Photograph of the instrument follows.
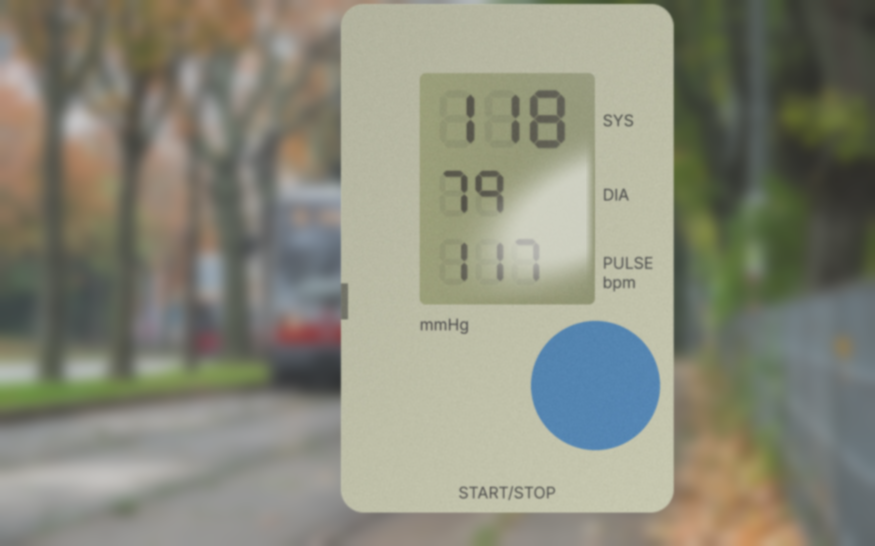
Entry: 117 bpm
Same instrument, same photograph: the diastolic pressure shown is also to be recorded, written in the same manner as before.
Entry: 79 mmHg
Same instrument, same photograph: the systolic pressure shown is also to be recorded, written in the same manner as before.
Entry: 118 mmHg
